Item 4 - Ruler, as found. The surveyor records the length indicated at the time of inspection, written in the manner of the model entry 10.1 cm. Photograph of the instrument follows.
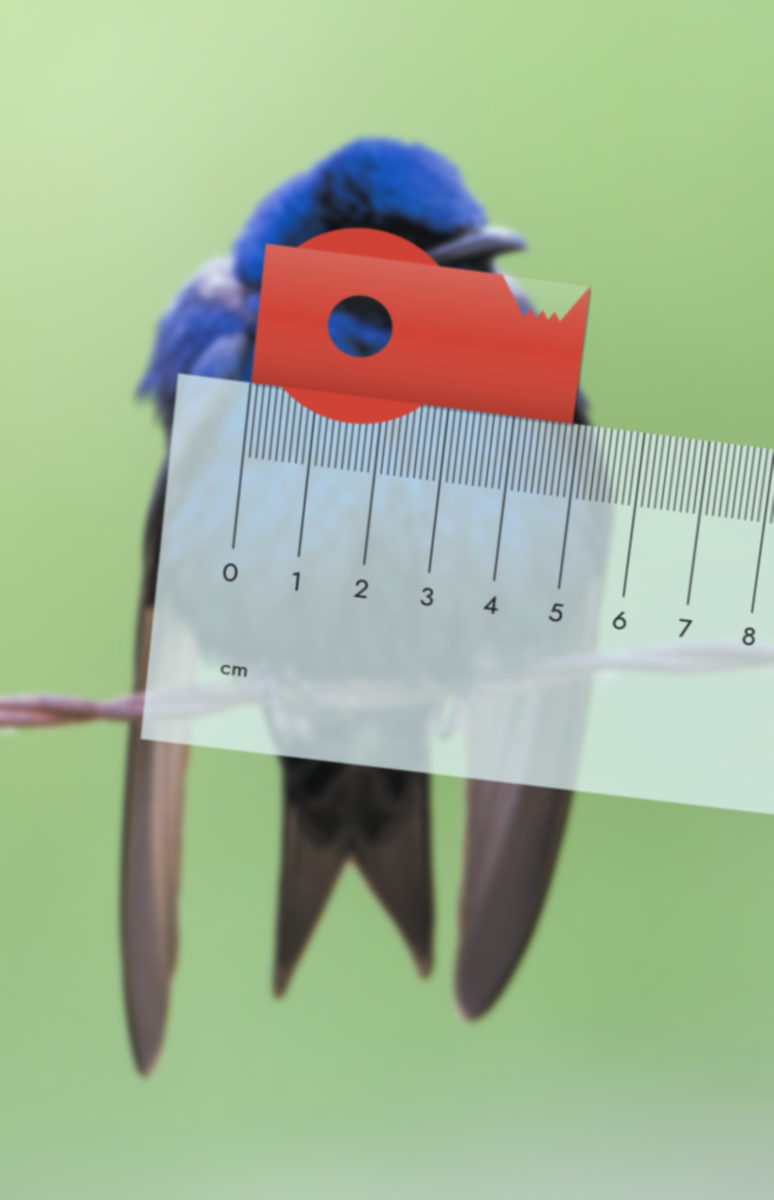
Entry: 4.9 cm
